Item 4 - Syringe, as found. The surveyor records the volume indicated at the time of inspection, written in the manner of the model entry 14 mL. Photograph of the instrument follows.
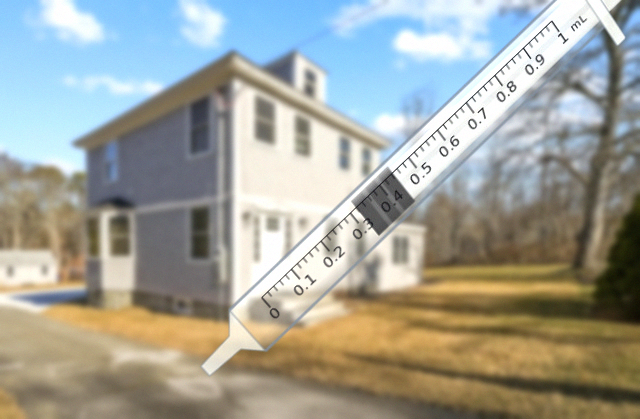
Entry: 0.32 mL
